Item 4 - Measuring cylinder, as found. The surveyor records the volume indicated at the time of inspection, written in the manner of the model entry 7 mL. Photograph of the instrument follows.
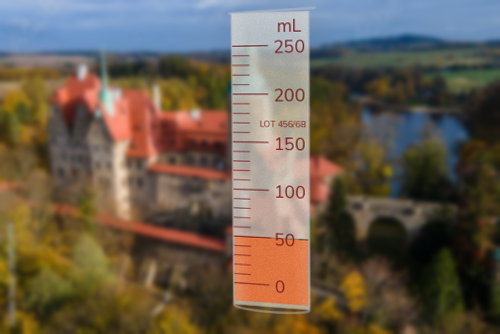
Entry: 50 mL
